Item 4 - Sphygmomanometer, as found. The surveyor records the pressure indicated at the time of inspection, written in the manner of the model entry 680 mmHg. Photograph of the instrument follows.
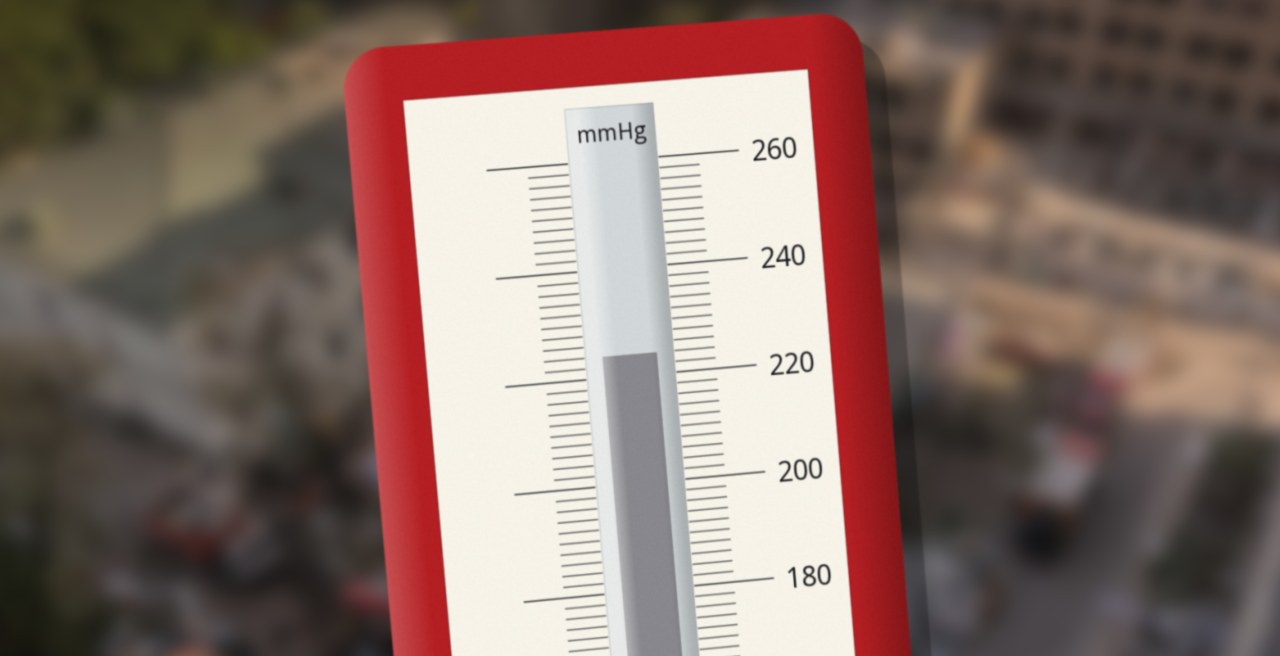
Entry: 224 mmHg
